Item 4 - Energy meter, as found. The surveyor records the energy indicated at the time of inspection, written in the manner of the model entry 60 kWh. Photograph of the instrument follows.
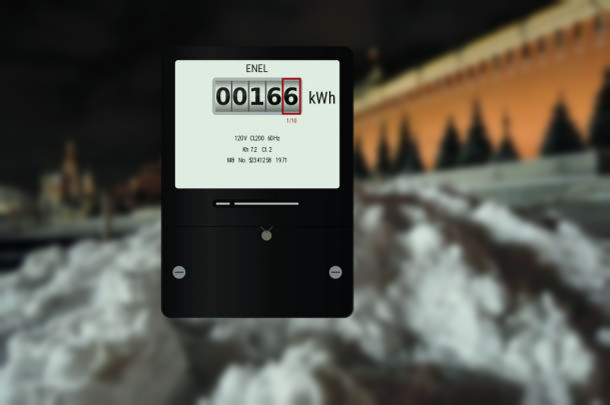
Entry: 16.6 kWh
